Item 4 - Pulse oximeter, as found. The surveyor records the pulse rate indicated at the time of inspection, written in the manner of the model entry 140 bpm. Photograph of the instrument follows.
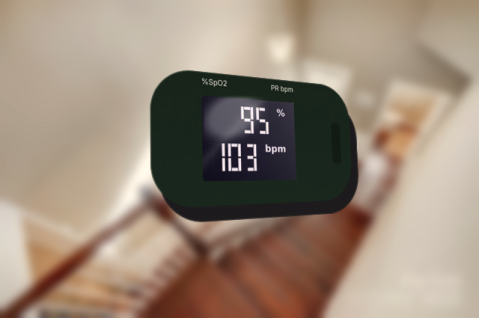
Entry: 103 bpm
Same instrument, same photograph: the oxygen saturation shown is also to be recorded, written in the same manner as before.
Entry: 95 %
